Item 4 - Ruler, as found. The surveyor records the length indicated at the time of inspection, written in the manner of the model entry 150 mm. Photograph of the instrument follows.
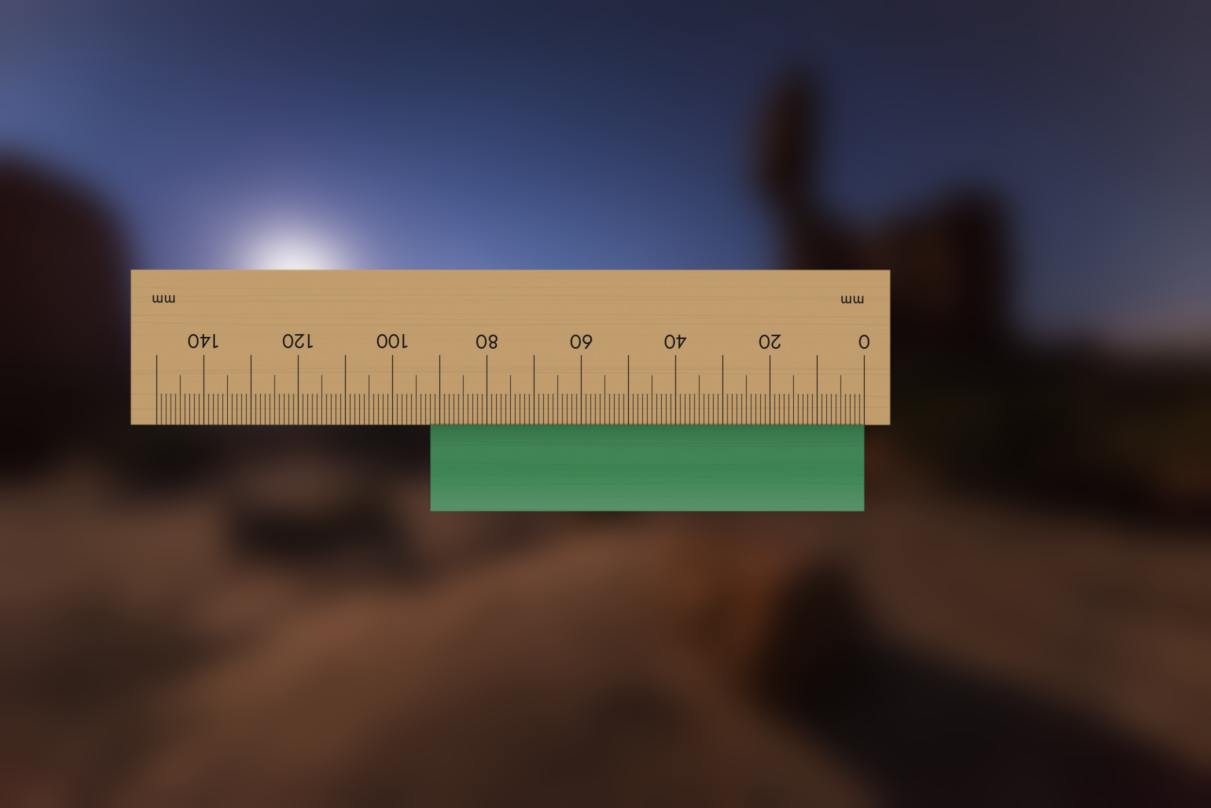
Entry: 92 mm
